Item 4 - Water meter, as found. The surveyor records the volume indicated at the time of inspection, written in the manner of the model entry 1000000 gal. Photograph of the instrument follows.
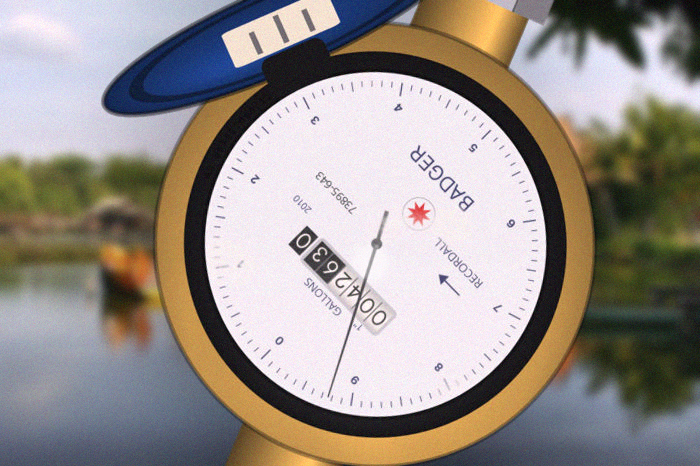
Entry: 42629.2 gal
